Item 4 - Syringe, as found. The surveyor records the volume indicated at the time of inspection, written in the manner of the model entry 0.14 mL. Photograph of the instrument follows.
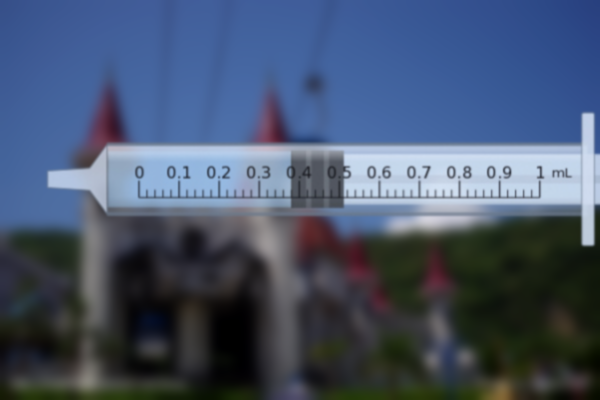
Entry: 0.38 mL
